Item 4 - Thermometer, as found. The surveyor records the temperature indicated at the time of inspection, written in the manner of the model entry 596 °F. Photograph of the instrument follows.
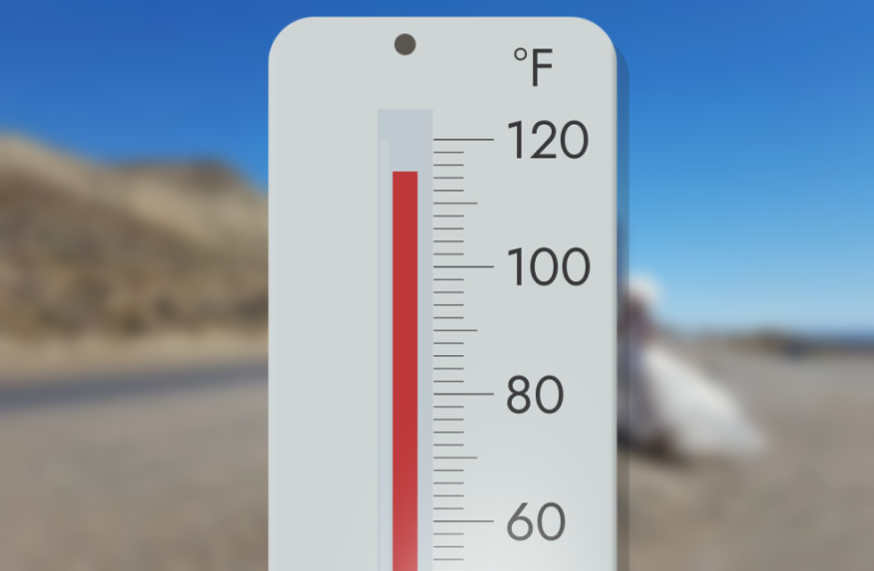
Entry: 115 °F
